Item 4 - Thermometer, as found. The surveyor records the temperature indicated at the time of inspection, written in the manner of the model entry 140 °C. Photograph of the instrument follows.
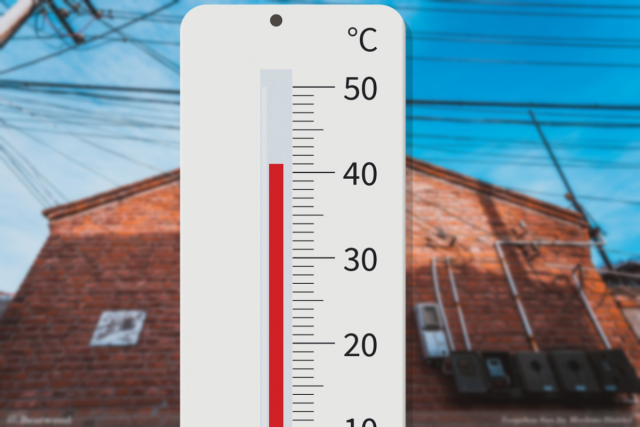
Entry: 41 °C
